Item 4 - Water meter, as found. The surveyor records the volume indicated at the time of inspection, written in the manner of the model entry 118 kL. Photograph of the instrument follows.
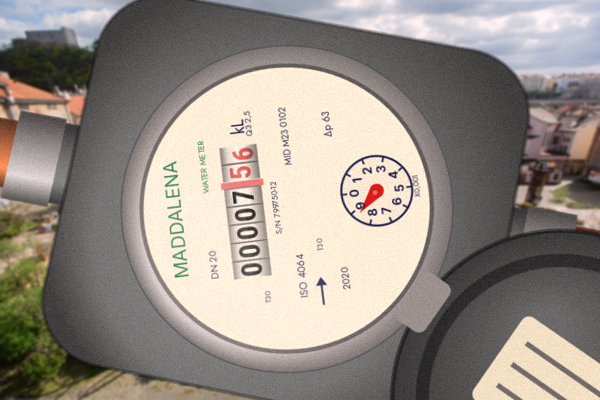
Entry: 7.558 kL
